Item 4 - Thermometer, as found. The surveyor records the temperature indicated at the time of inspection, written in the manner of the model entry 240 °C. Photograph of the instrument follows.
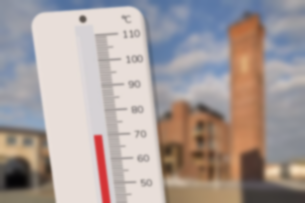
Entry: 70 °C
